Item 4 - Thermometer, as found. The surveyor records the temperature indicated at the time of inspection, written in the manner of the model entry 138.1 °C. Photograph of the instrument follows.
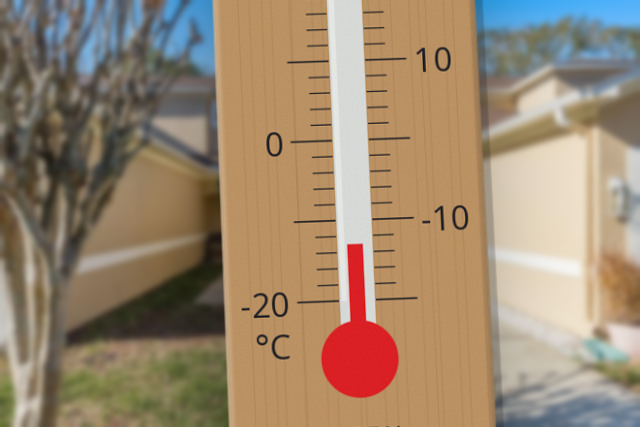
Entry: -13 °C
